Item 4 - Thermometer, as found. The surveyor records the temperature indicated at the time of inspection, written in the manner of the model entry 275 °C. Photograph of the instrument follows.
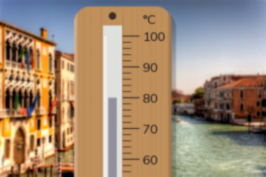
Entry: 80 °C
